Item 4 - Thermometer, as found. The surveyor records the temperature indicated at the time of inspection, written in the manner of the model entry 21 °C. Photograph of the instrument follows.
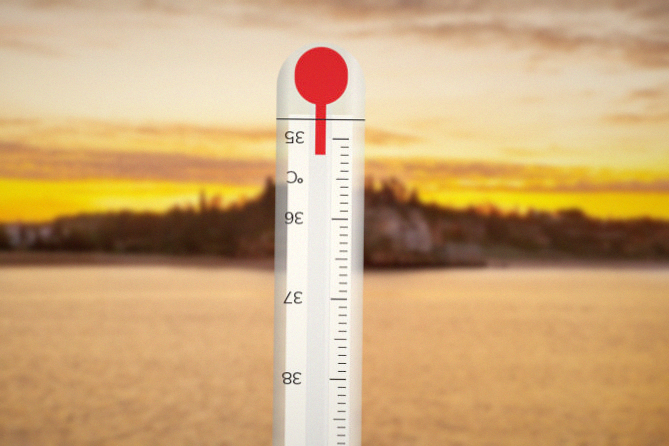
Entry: 35.2 °C
